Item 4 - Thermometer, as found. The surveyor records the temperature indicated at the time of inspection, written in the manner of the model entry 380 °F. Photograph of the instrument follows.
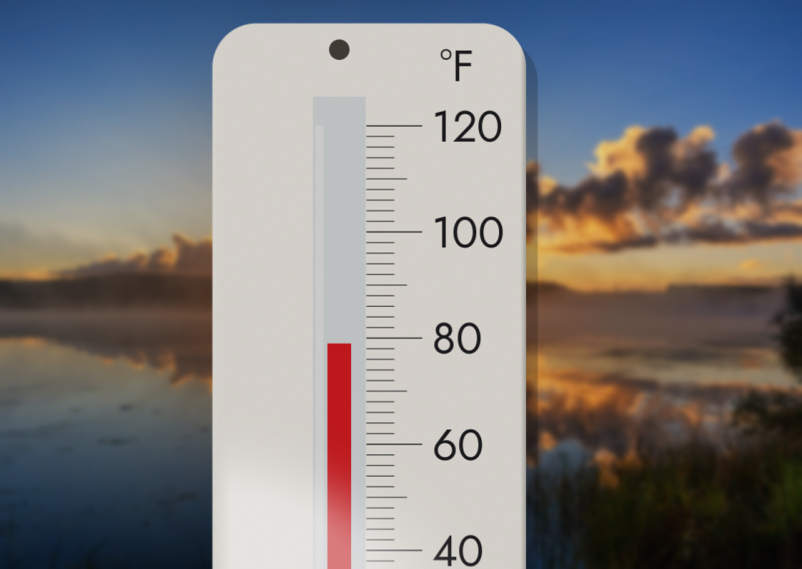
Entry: 79 °F
